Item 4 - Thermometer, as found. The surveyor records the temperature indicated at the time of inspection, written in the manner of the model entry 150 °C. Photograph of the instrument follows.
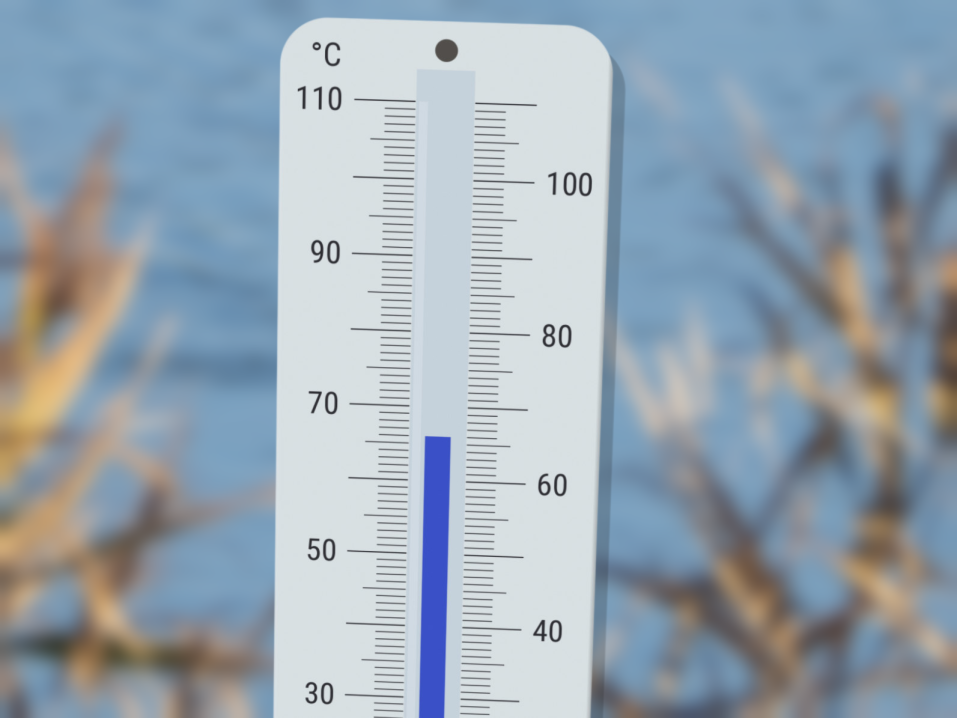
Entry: 66 °C
